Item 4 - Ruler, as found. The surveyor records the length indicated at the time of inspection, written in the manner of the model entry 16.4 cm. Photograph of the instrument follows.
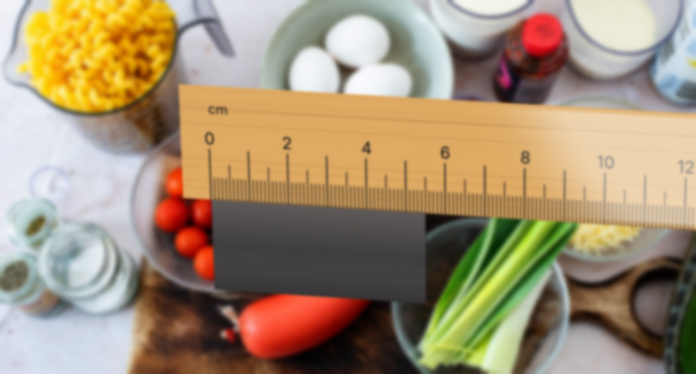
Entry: 5.5 cm
